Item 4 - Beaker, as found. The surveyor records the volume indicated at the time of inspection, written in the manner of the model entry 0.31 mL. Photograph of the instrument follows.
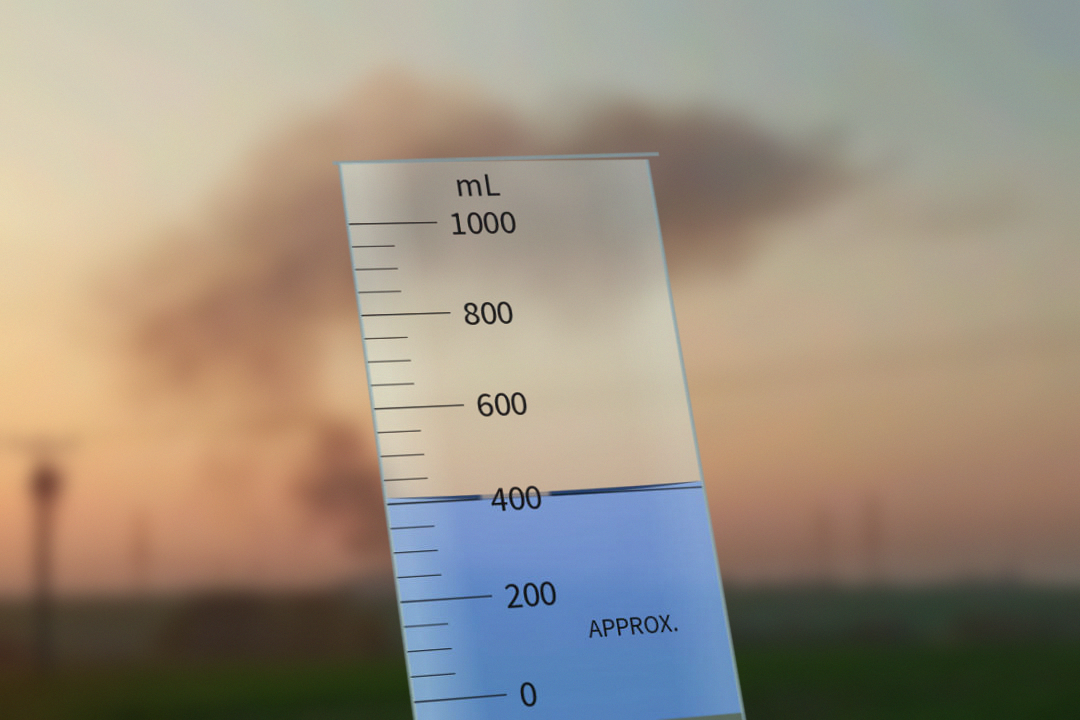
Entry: 400 mL
